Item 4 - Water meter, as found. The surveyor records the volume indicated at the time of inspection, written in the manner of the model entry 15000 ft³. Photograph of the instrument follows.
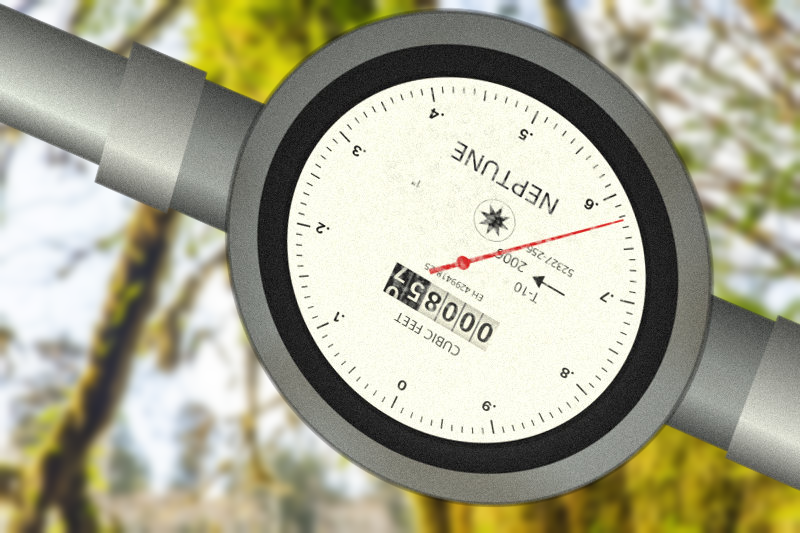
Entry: 856.62 ft³
